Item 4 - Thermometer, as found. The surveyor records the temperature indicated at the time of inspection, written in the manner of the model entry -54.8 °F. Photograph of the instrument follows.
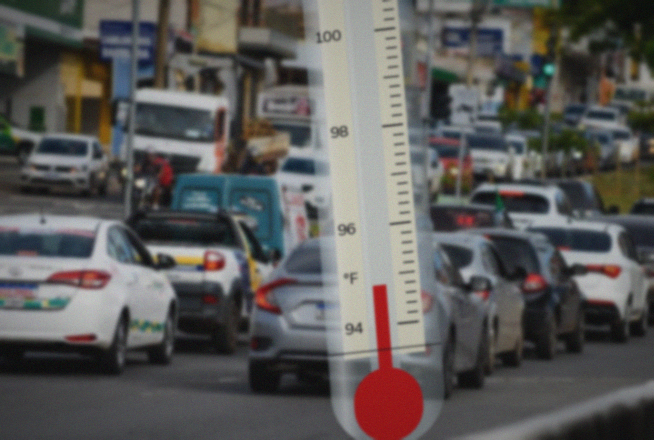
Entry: 94.8 °F
